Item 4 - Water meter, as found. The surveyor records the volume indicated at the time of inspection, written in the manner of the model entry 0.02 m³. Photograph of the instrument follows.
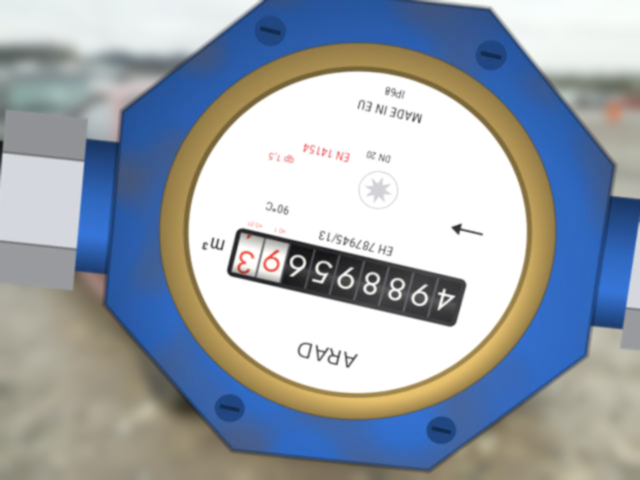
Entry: 4988956.93 m³
